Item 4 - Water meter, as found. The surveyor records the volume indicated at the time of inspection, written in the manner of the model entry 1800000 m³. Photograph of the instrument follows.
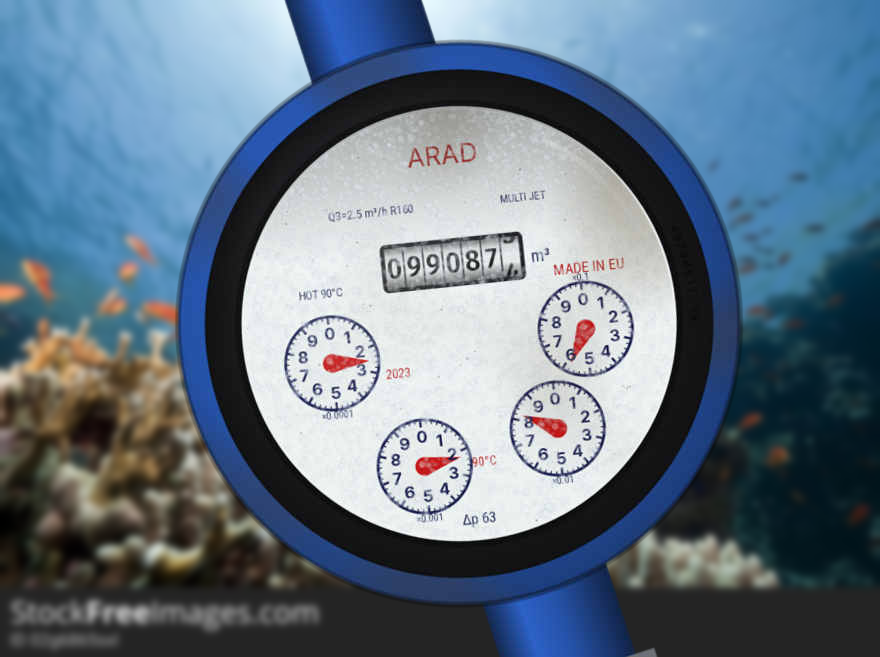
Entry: 990873.5822 m³
